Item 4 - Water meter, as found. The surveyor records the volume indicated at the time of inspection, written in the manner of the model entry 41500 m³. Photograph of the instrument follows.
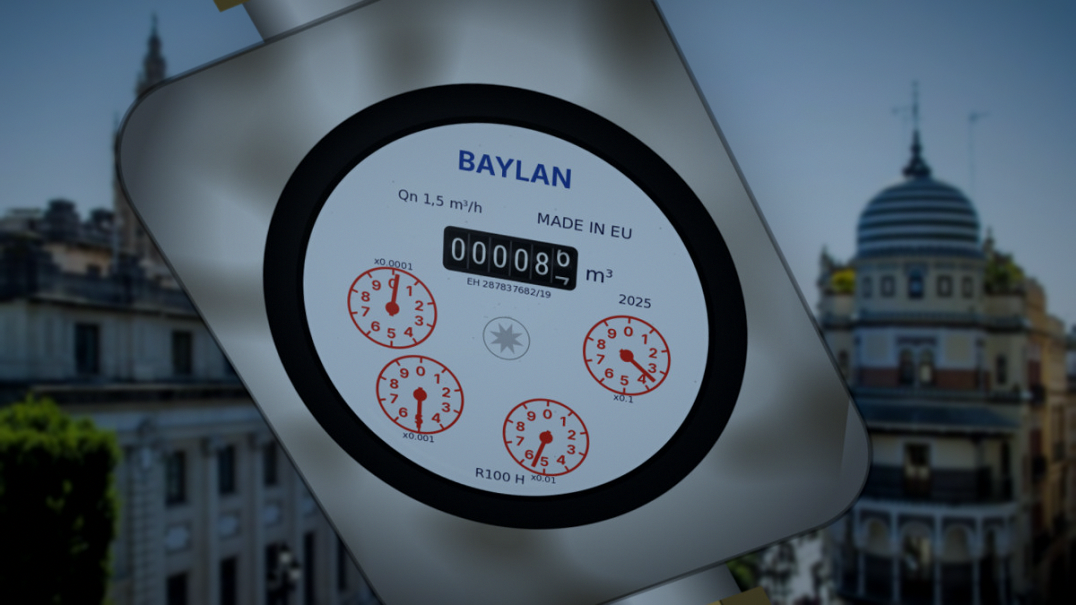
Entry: 86.3550 m³
